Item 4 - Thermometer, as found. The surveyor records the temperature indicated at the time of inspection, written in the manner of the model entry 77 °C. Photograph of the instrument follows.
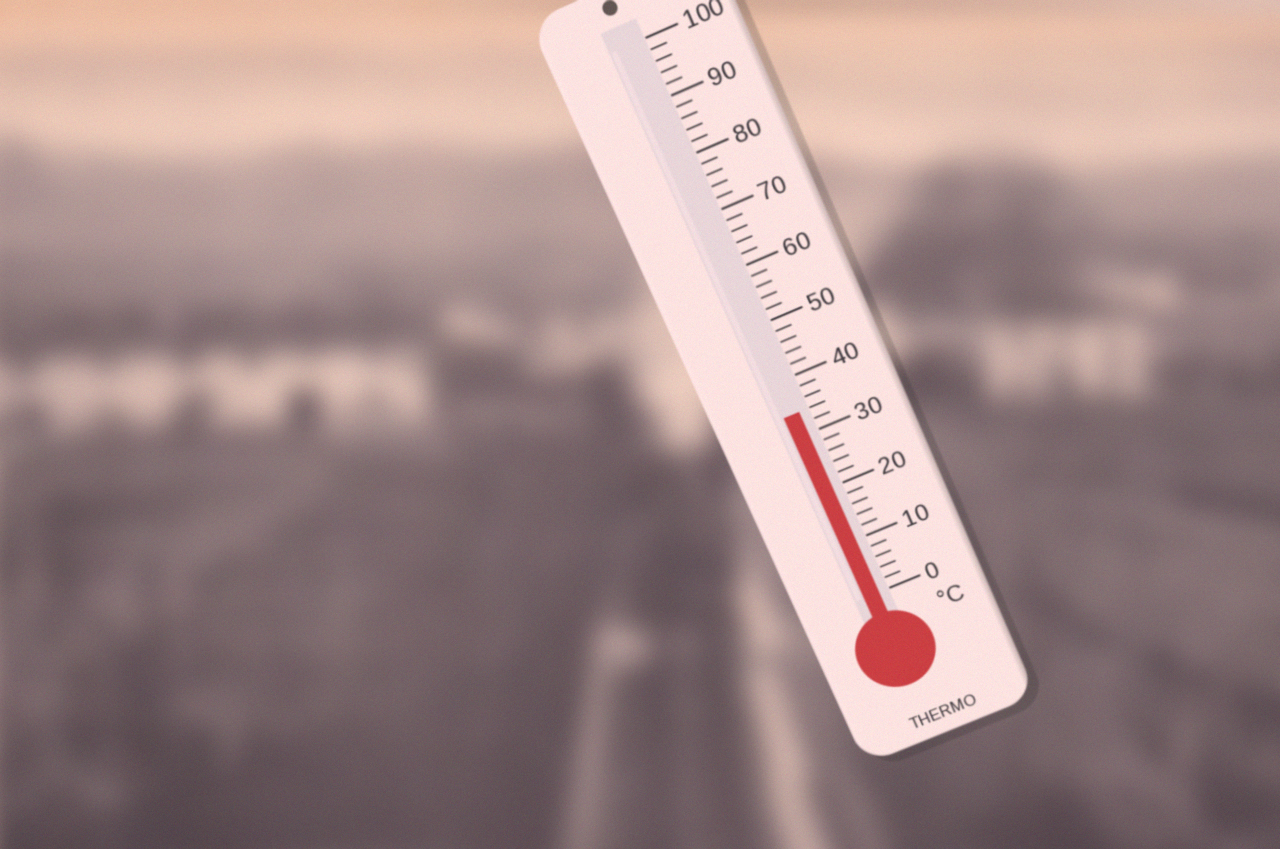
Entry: 34 °C
